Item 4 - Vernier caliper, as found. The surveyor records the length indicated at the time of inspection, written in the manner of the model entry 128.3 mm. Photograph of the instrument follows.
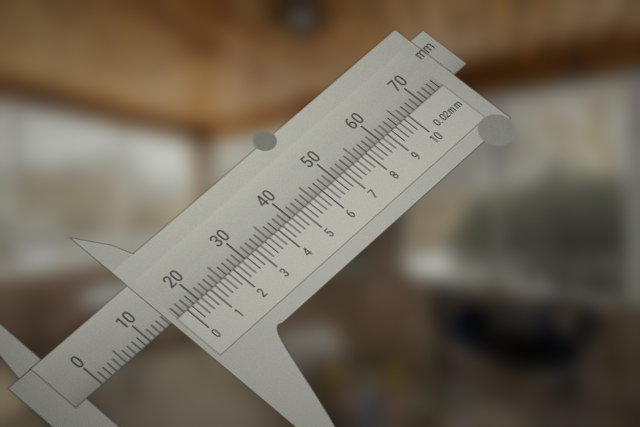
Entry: 17.6 mm
